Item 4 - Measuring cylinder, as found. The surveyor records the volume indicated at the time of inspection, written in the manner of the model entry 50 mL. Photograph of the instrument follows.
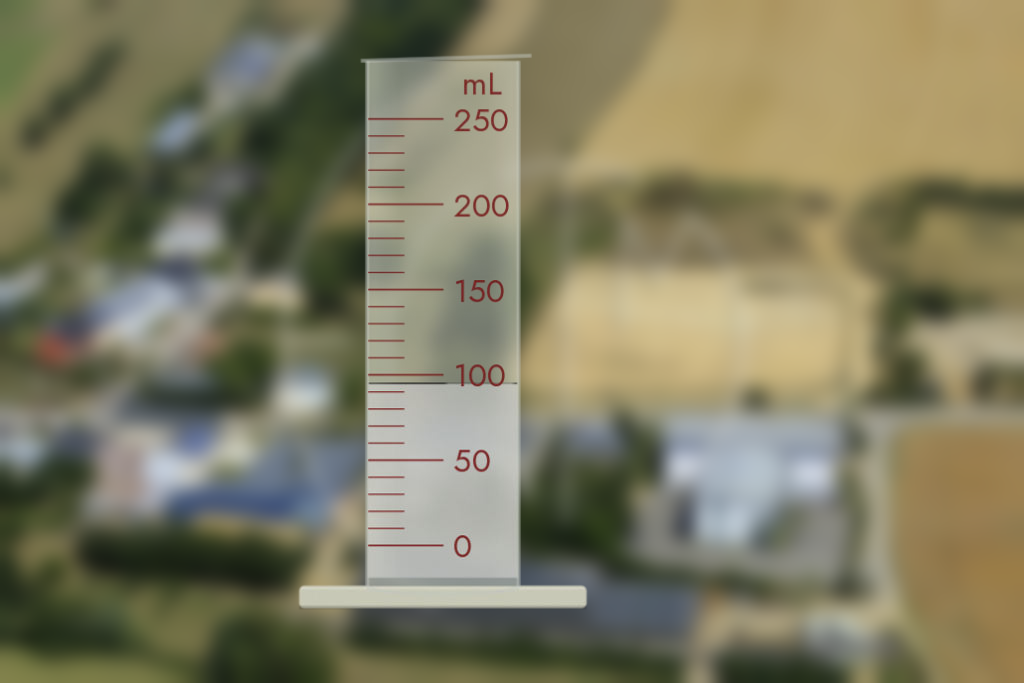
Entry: 95 mL
